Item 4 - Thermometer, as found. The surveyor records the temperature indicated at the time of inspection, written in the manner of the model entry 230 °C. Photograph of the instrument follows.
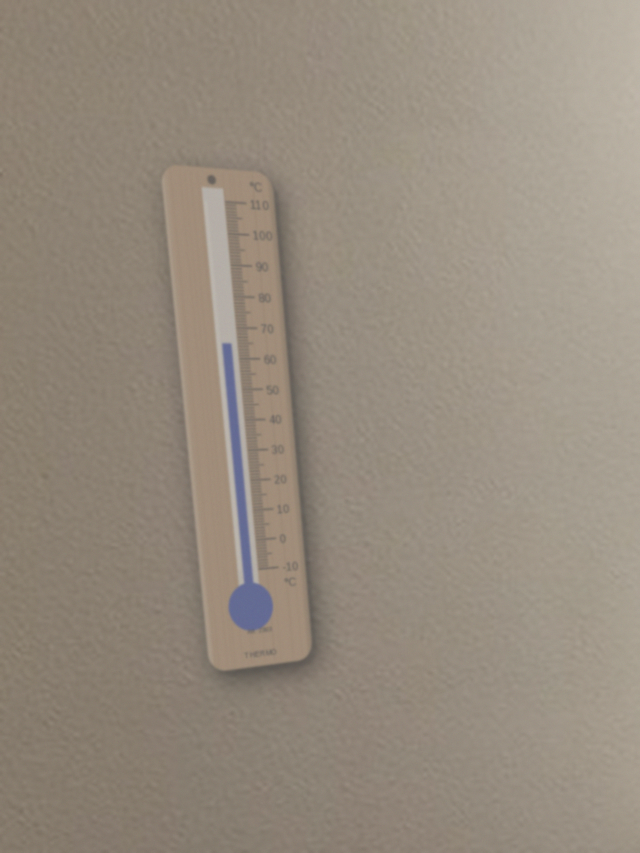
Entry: 65 °C
